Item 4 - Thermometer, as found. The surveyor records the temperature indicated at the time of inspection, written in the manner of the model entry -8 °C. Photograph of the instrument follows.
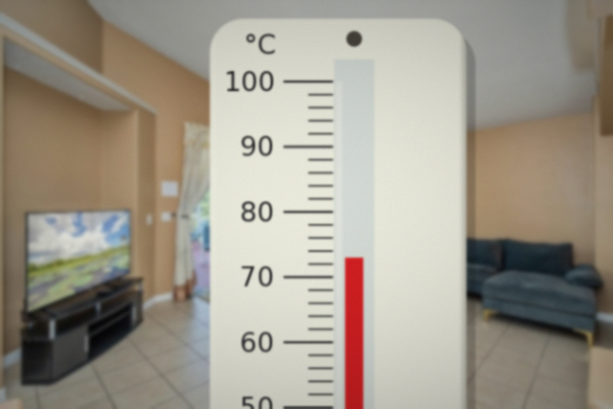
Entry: 73 °C
